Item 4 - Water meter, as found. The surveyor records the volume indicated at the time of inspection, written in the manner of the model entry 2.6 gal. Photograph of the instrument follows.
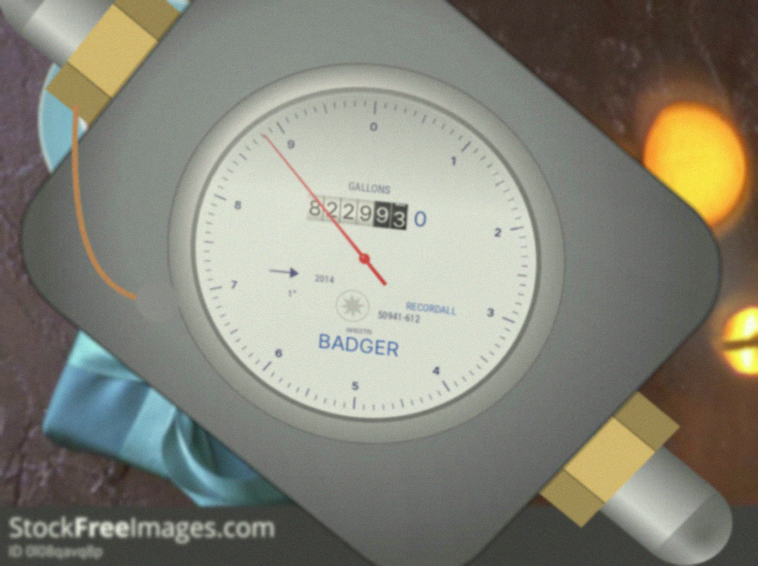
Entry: 8229928.8 gal
